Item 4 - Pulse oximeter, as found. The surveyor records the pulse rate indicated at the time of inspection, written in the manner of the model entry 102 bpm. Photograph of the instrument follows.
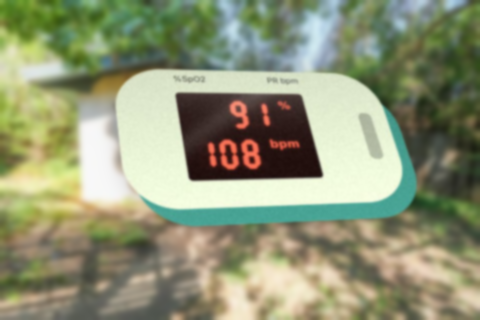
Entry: 108 bpm
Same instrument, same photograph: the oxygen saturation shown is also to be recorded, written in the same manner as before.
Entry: 91 %
